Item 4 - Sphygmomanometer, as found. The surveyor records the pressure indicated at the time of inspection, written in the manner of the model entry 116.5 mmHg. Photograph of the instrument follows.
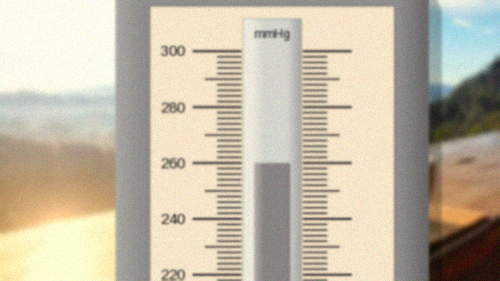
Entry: 260 mmHg
